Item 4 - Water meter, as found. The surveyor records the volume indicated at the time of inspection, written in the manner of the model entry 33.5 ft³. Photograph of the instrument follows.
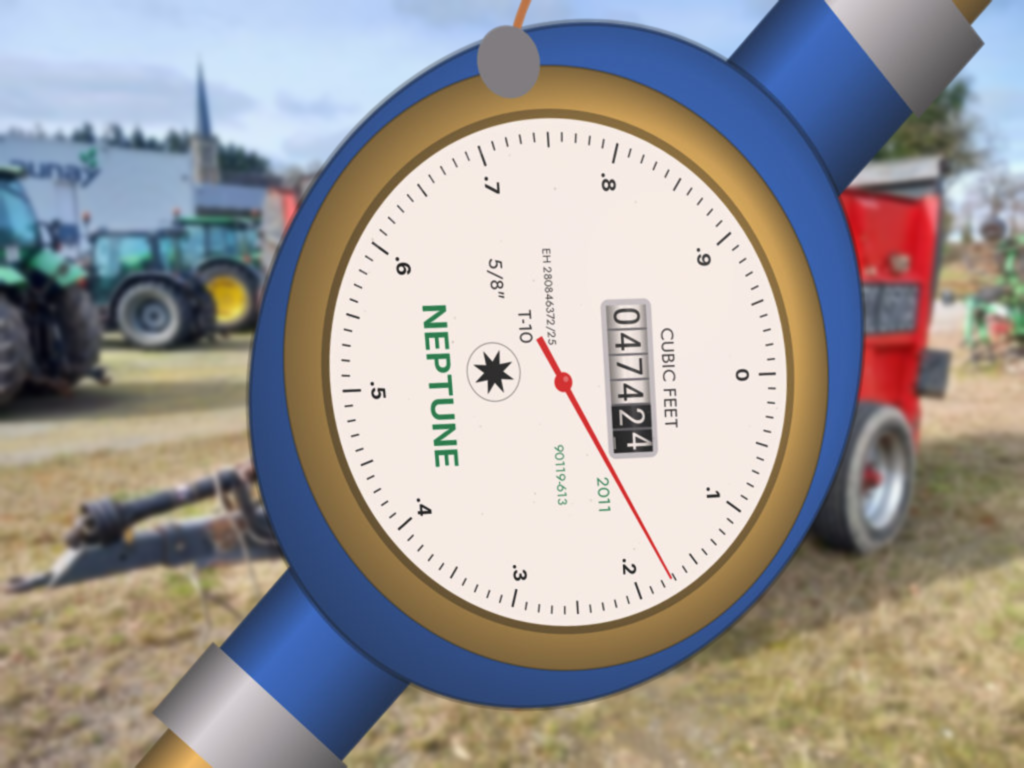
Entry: 47424.17 ft³
